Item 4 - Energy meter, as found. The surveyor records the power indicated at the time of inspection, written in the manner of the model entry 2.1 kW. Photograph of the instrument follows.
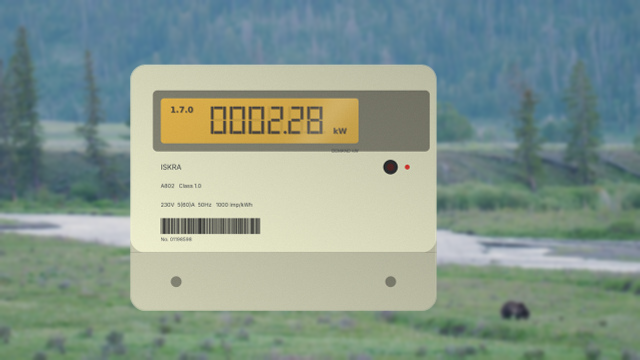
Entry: 2.28 kW
